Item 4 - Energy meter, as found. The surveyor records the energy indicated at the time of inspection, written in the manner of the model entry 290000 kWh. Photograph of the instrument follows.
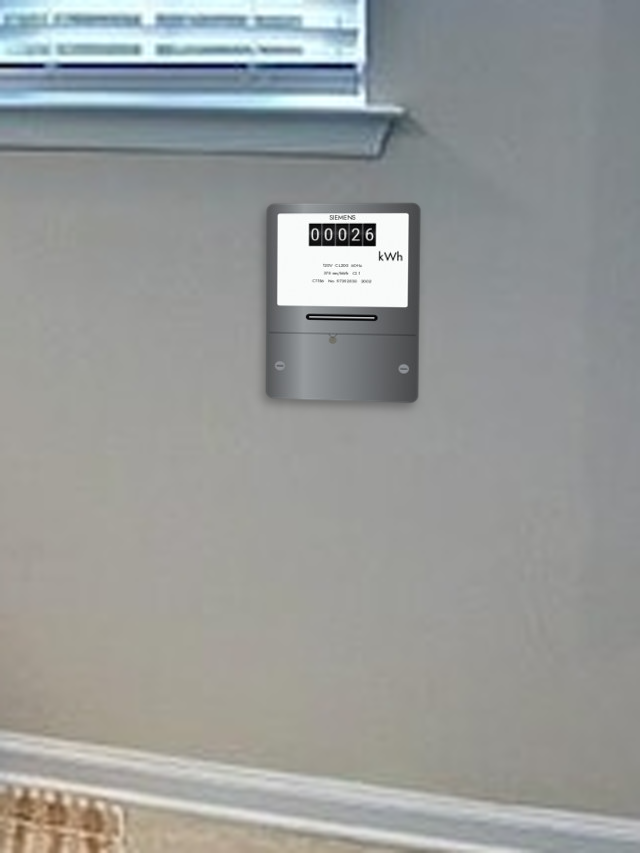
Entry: 26 kWh
